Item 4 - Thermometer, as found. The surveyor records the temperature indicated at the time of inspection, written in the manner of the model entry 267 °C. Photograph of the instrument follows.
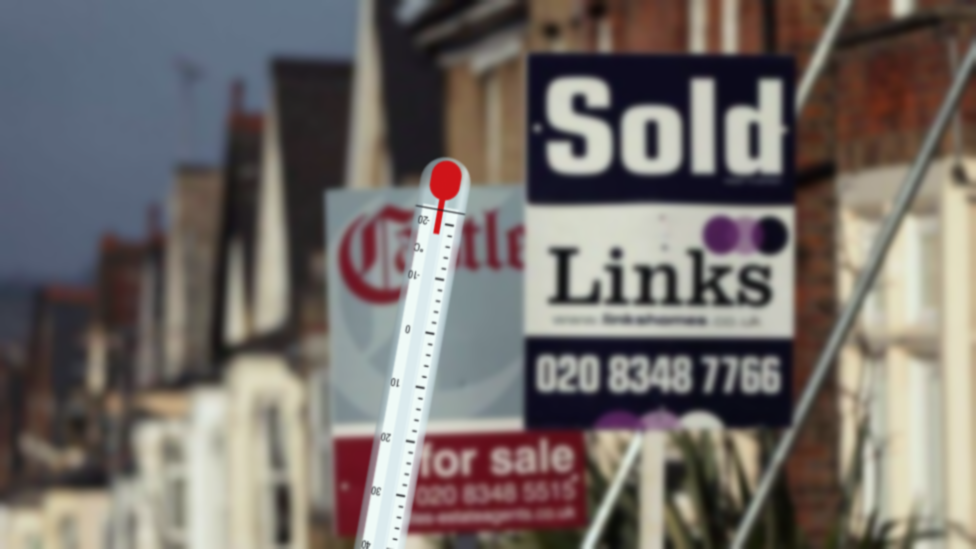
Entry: -18 °C
